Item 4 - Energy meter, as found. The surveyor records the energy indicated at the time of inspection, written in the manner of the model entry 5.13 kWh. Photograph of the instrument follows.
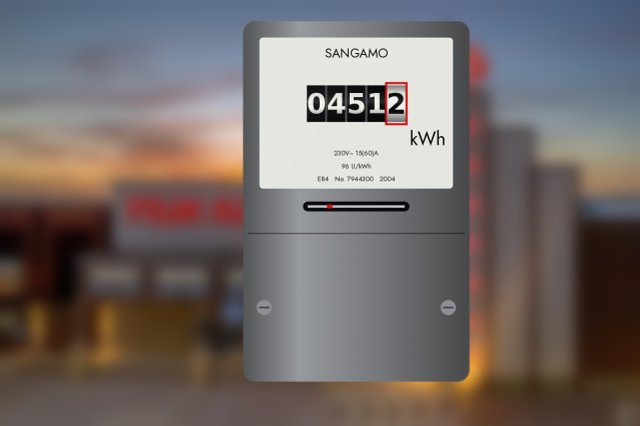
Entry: 451.2 kWh
